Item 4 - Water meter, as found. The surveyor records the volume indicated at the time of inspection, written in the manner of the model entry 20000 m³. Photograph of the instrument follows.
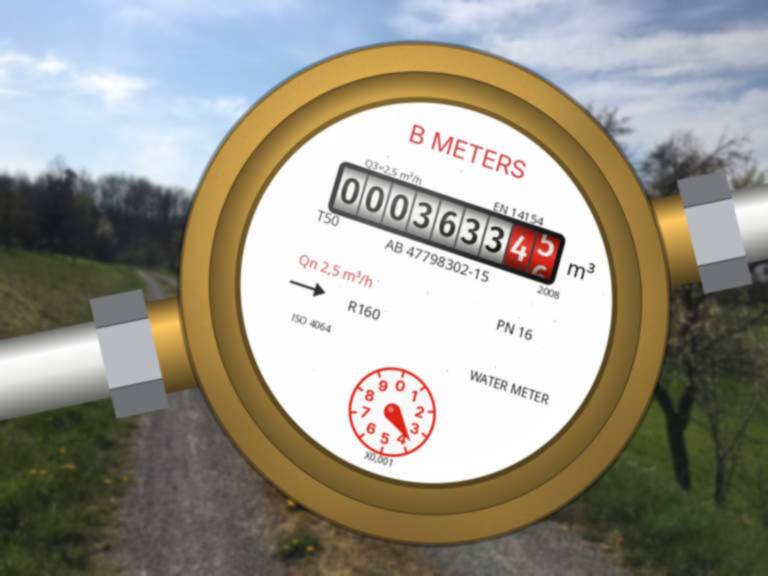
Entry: 3633.453 m³
